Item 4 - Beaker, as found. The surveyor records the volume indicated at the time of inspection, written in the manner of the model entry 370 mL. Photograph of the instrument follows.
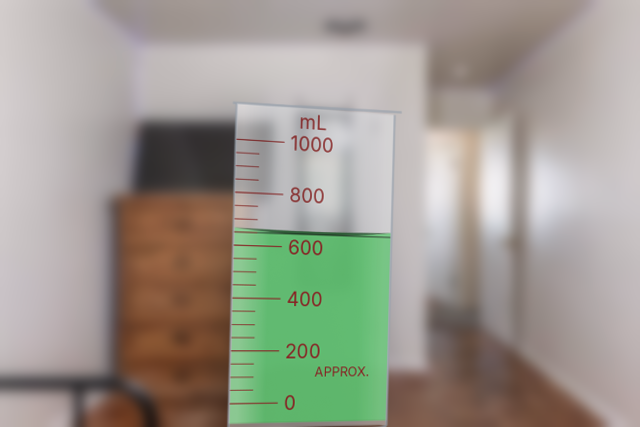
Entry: 650 mL
